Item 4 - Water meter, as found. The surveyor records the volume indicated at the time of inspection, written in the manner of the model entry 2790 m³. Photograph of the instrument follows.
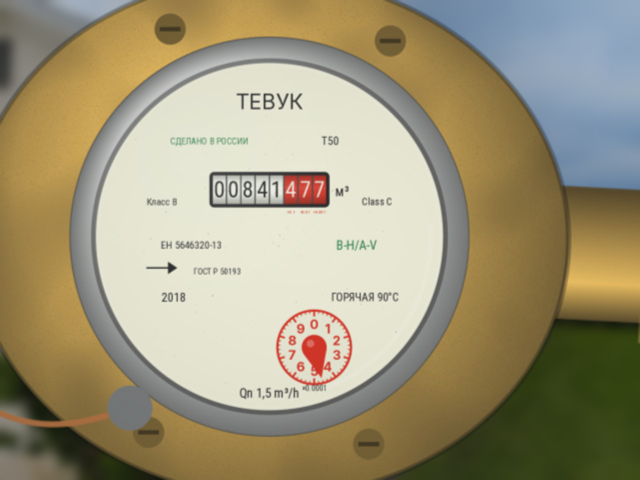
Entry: 841.4774 m³
